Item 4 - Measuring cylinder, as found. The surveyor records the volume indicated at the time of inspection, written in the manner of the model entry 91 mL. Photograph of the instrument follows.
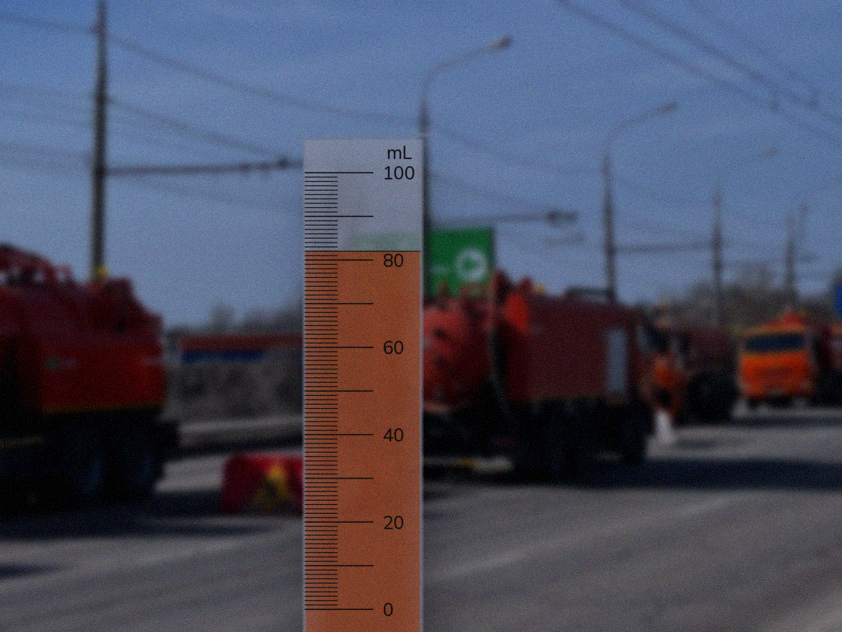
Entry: 82 mL
